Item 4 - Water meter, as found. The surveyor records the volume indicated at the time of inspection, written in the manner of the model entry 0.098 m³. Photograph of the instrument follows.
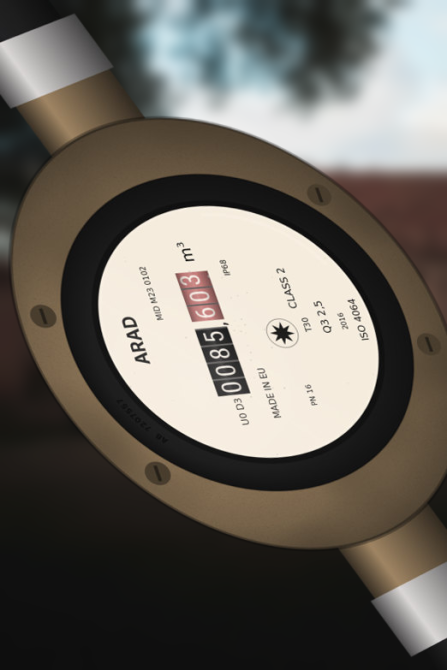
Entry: 85.603 m³
